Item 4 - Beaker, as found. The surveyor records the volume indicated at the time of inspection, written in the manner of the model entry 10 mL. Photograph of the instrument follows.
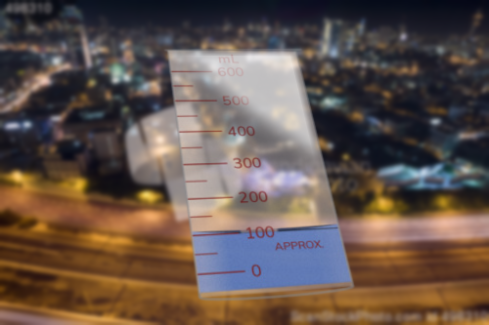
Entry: 100 mL
